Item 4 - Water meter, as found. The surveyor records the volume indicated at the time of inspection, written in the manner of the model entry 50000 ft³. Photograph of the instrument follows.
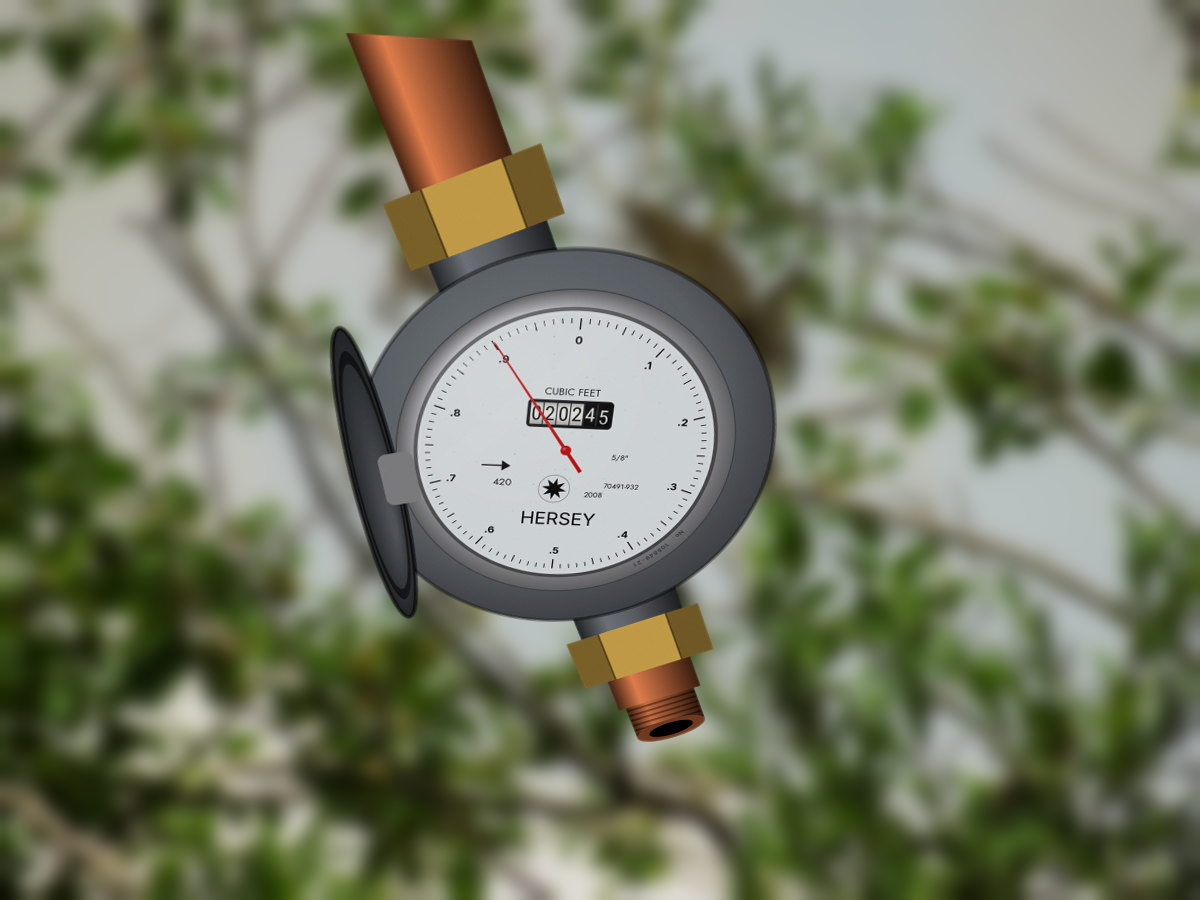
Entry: 20244.90 ft³
